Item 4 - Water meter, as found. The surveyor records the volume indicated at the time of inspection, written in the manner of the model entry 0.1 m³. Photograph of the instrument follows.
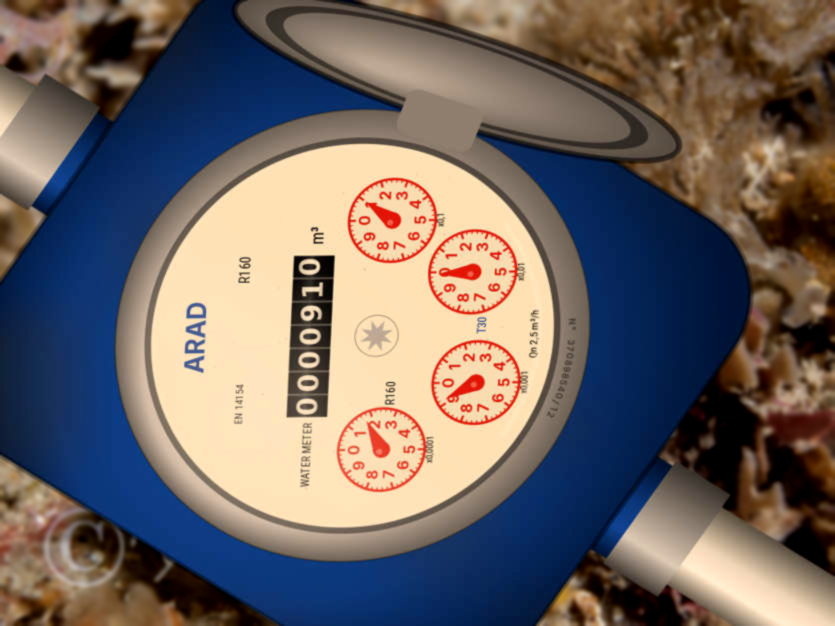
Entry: 910.0991 m³
